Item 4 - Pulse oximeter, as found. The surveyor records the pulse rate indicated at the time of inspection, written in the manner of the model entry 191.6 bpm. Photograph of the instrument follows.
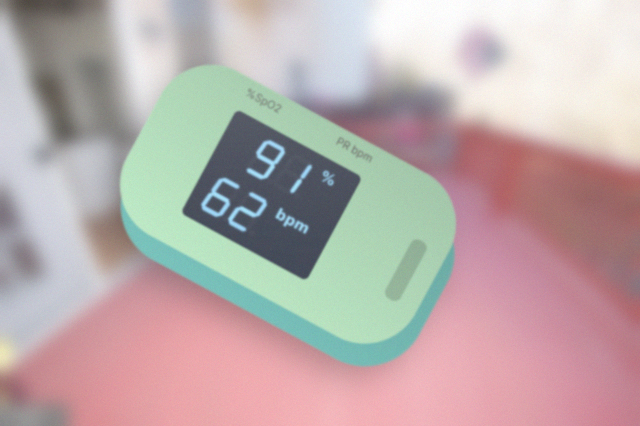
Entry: 62 bpm
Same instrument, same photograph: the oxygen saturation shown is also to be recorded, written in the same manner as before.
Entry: 91 %
